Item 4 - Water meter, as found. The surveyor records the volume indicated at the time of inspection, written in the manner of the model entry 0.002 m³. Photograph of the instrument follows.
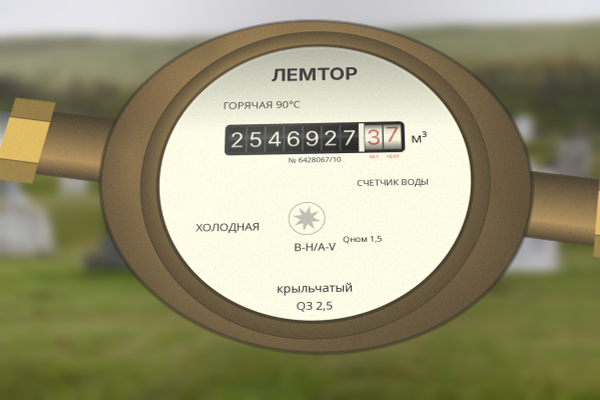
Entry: 2546927.37 m³
